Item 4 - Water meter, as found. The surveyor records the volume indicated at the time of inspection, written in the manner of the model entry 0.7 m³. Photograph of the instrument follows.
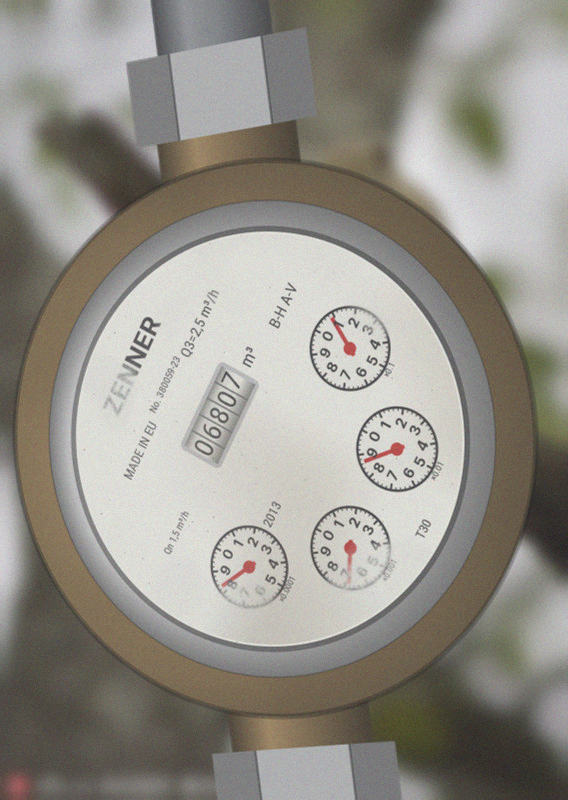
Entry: 6807.0868 m³
